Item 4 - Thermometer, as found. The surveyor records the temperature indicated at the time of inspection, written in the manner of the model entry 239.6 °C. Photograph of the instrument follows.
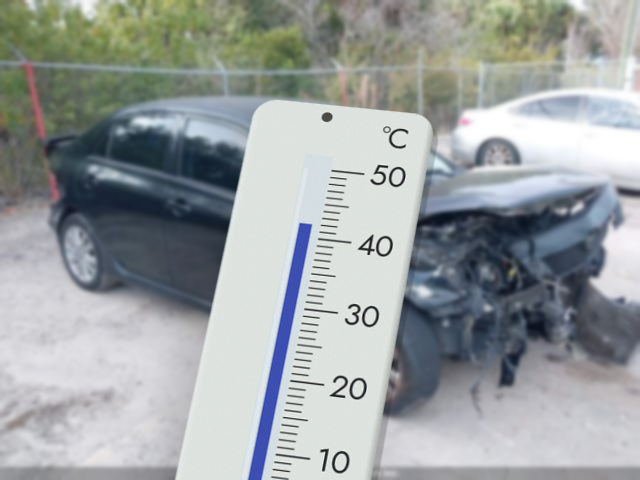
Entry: 42 °C
